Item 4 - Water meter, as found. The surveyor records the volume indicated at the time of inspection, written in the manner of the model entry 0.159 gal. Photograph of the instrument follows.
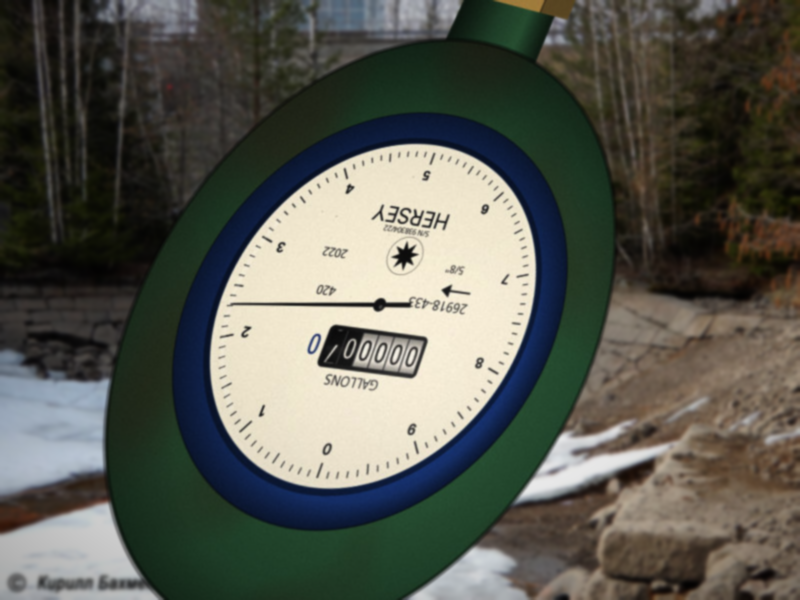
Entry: 72.3 gal
